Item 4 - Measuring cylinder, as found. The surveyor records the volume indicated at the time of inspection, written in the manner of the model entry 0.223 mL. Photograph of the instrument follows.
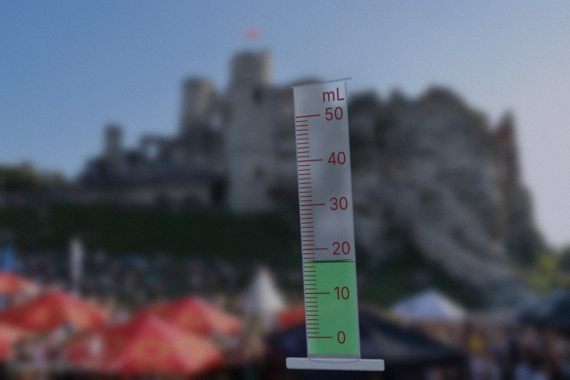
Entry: 17 mL
